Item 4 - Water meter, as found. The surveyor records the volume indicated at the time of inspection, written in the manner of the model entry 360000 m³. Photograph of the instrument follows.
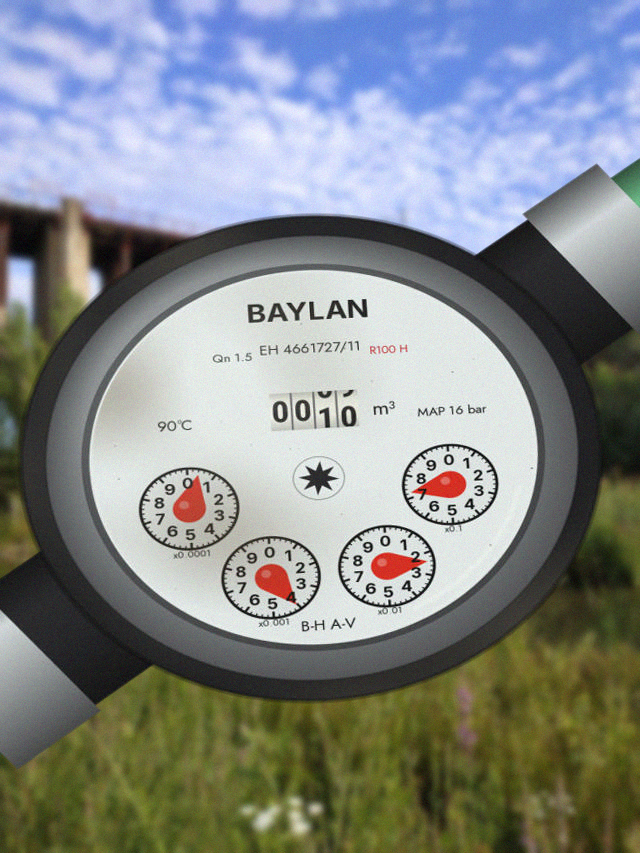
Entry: 9.7240 m³
